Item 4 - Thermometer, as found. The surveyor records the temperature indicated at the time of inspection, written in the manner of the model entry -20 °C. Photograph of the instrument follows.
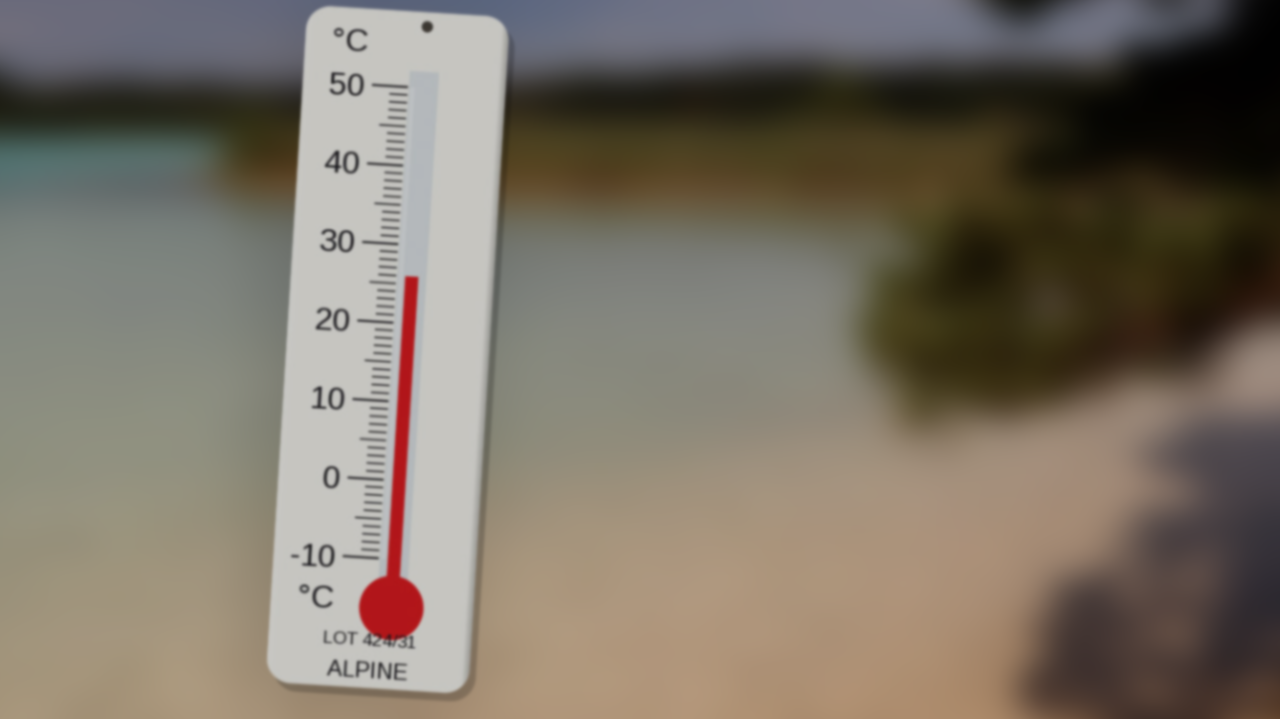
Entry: 26 °C
